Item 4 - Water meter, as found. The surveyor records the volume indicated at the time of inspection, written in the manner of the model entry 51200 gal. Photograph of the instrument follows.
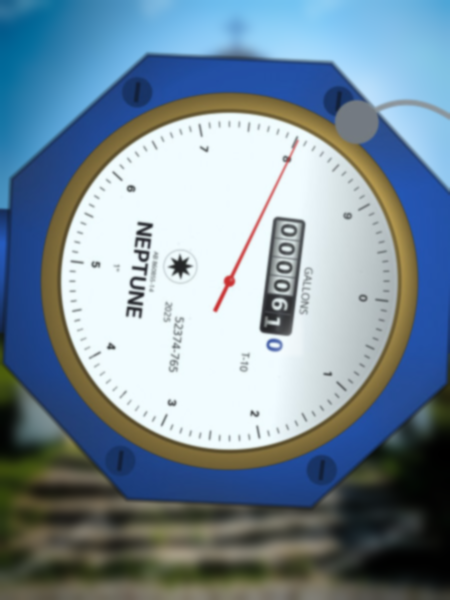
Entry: 608.0 gal
